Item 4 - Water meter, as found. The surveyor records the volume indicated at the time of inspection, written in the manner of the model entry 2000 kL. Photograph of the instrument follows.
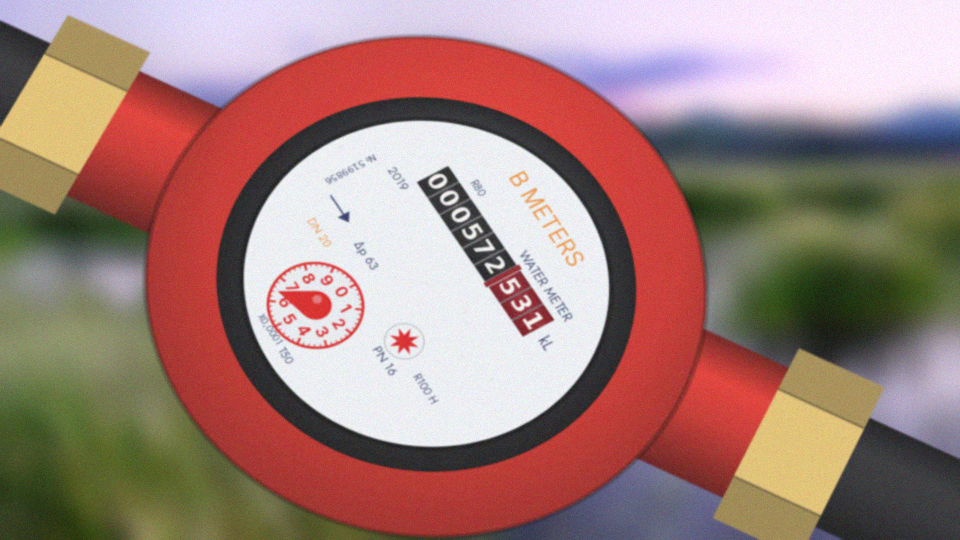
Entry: 572.5316 kL
